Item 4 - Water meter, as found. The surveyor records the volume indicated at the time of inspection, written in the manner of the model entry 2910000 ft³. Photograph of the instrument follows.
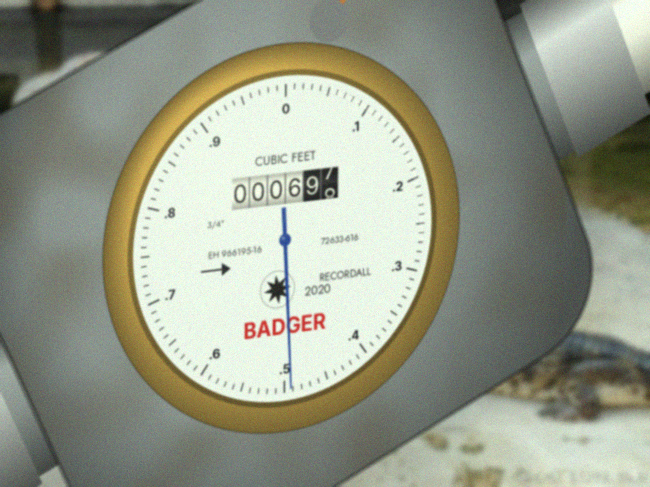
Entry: 697.49 ft³
